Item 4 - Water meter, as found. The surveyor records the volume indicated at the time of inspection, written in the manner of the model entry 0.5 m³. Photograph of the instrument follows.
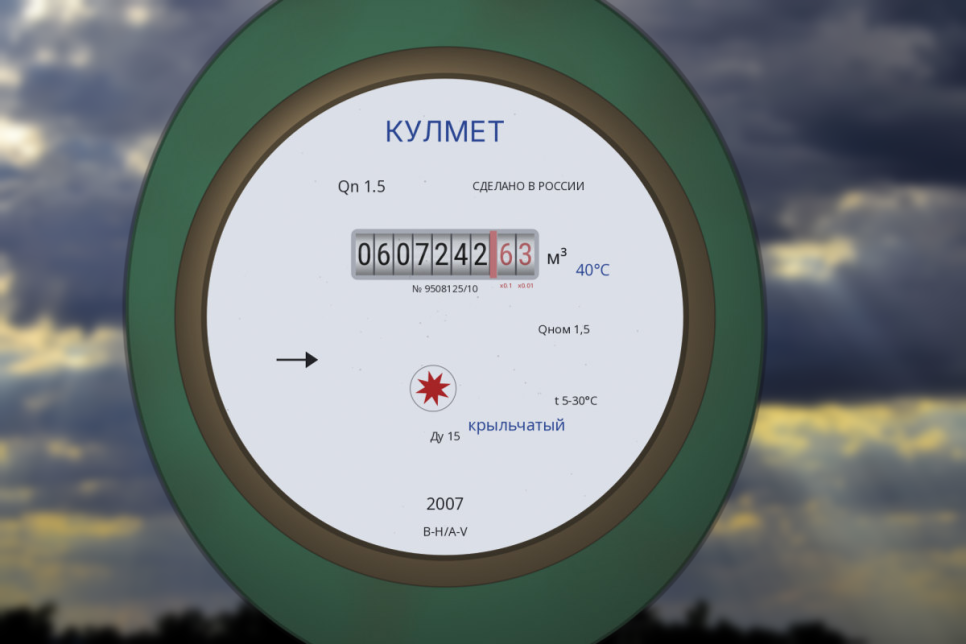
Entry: 607242.63 m³
